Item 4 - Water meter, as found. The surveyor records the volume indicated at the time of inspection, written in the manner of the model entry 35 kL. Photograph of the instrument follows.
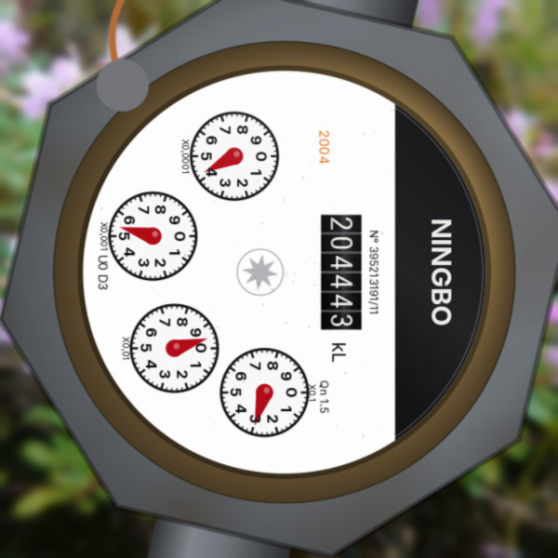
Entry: 204443.2954 kL
